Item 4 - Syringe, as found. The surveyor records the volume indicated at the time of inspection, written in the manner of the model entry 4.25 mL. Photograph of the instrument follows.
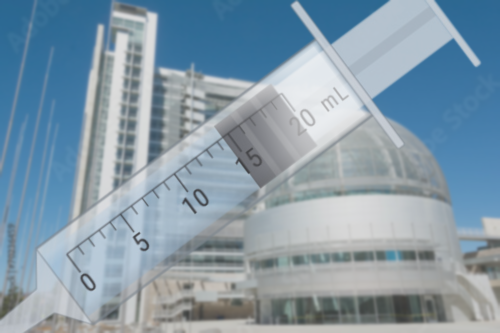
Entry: 14.5 mL
